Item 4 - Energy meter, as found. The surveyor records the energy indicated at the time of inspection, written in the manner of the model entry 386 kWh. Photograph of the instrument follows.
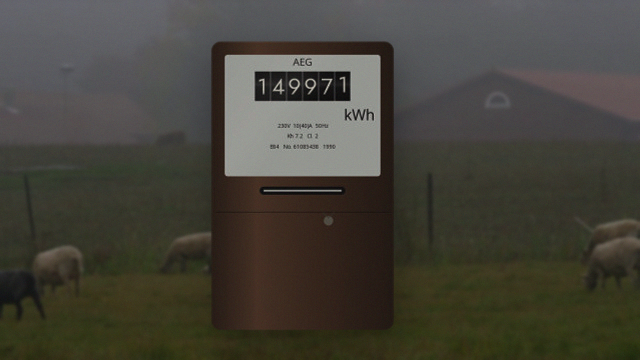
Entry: 149971 kWh
